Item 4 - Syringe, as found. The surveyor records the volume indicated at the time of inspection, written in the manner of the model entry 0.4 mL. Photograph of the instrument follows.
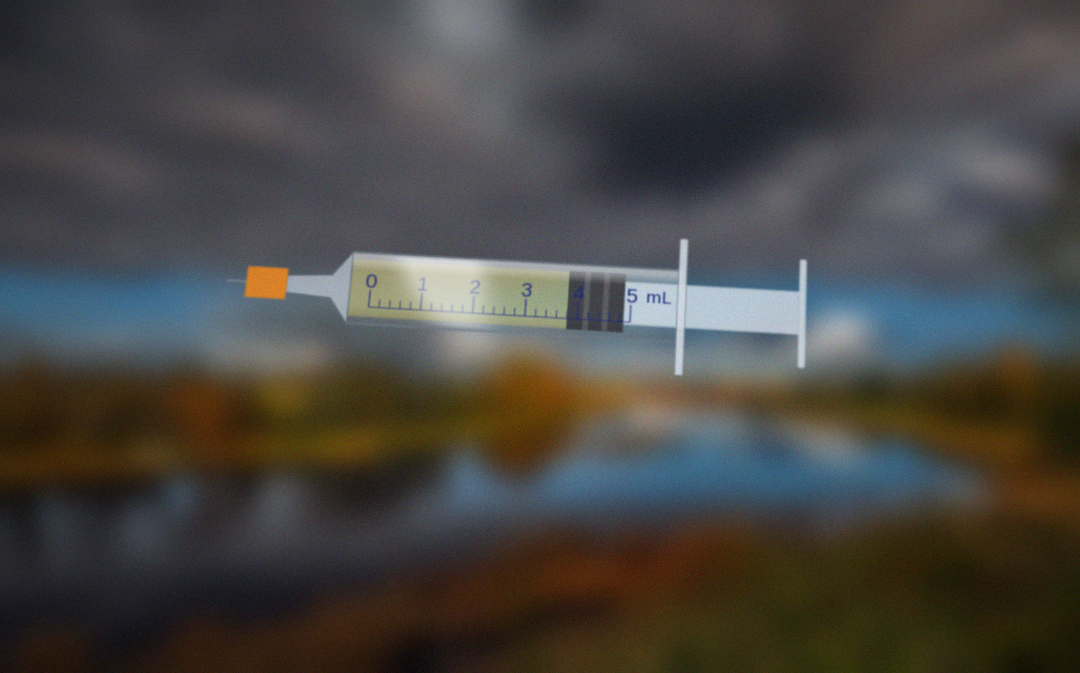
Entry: 3.8 mL
